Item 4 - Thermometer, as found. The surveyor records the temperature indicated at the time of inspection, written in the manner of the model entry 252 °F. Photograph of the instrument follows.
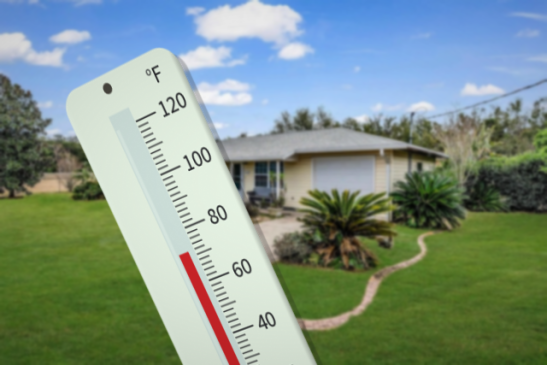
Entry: 72 °F
